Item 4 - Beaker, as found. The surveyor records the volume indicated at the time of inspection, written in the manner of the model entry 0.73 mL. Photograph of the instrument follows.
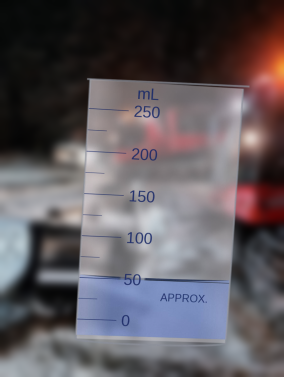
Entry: 50 mL
